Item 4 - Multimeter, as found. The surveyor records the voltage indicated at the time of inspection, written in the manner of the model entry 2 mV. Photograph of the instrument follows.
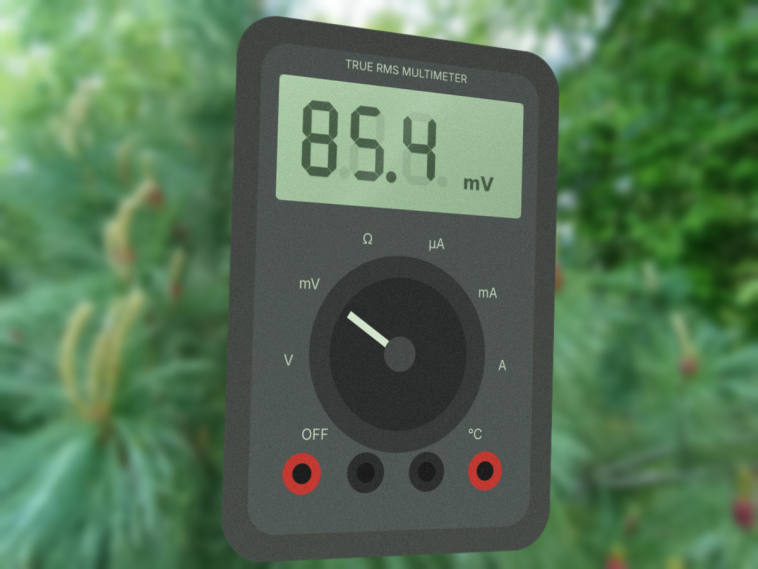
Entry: 85.4 mV
